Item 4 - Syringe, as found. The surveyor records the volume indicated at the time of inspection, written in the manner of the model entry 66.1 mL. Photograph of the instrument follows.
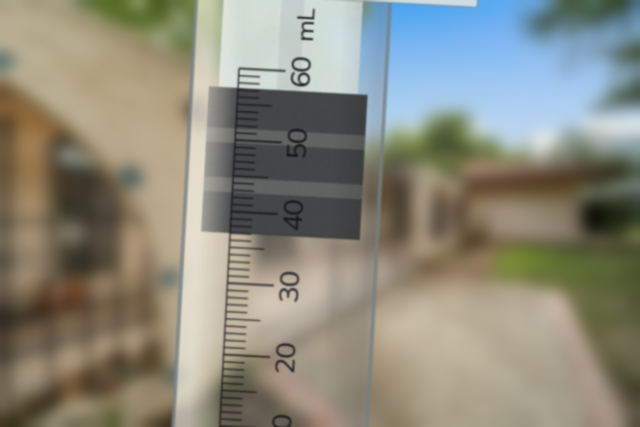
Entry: 37 mL
